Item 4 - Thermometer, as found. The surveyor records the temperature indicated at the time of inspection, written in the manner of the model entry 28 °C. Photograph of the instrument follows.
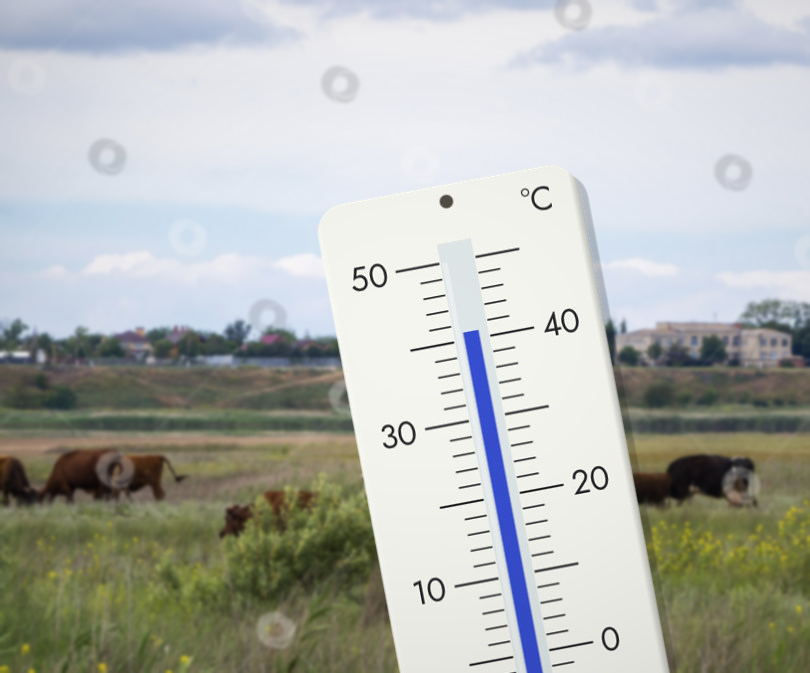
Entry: 41 °C
